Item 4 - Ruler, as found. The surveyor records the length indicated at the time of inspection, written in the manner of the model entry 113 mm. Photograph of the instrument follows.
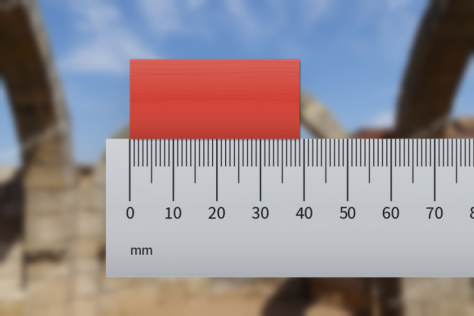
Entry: 39 mm
